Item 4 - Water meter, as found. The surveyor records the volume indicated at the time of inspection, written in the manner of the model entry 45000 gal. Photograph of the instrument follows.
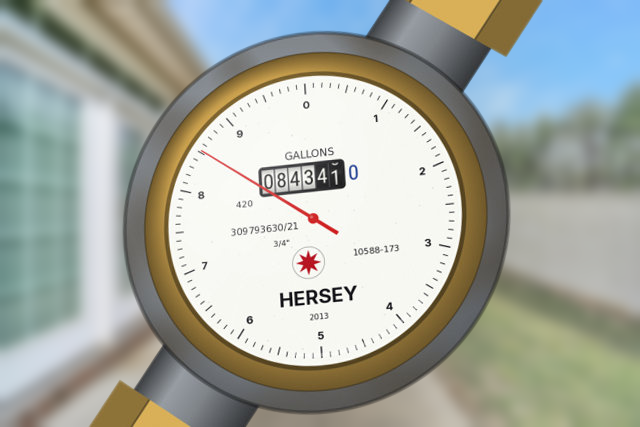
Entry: 843408.5 gal
